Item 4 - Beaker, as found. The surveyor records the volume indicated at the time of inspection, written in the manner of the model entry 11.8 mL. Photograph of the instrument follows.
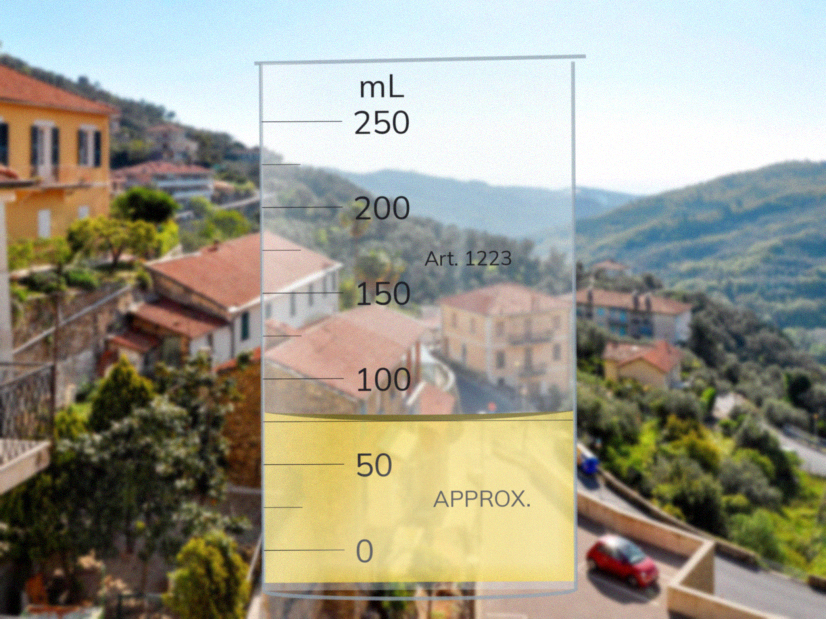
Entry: 75 mL
